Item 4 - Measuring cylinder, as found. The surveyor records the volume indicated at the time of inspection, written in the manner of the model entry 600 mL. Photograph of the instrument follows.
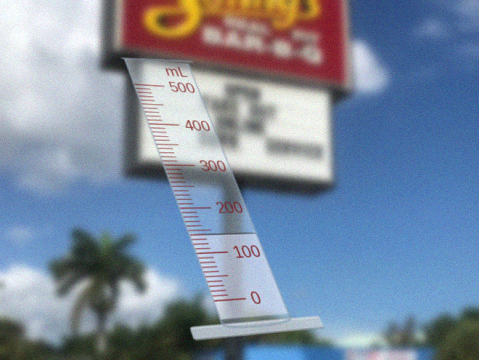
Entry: 140 mL
